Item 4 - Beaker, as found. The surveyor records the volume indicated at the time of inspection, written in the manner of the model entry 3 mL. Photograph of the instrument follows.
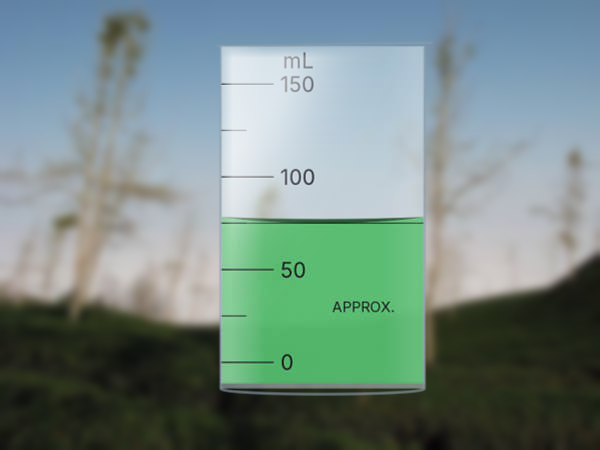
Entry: 75 mL
